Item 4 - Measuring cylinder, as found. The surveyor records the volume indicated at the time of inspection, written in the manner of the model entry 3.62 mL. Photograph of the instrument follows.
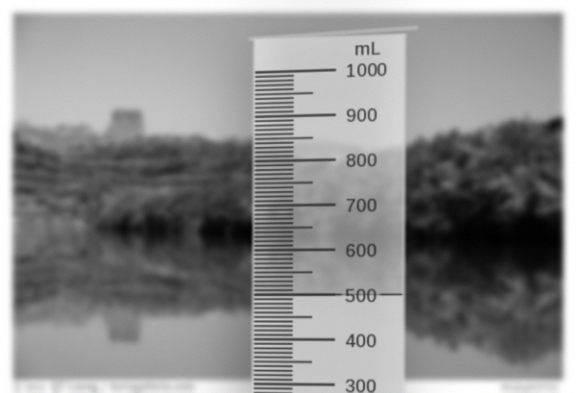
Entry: 500 mL
